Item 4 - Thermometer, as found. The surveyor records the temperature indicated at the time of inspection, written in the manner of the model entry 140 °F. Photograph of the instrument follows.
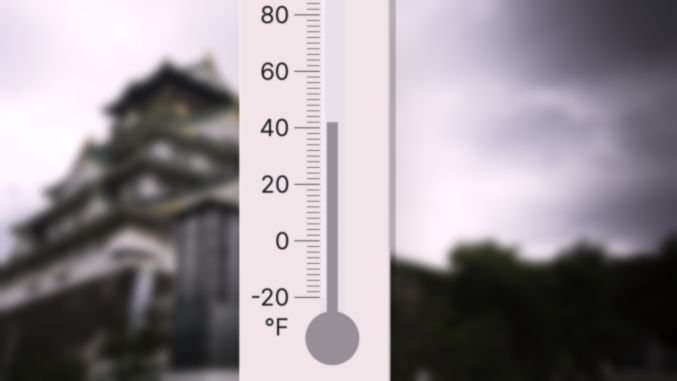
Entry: 42 °F
